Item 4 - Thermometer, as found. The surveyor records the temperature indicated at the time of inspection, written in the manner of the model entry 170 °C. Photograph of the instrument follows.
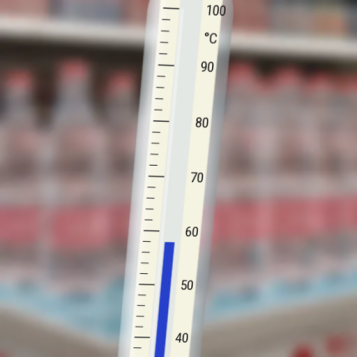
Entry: 58 °C
